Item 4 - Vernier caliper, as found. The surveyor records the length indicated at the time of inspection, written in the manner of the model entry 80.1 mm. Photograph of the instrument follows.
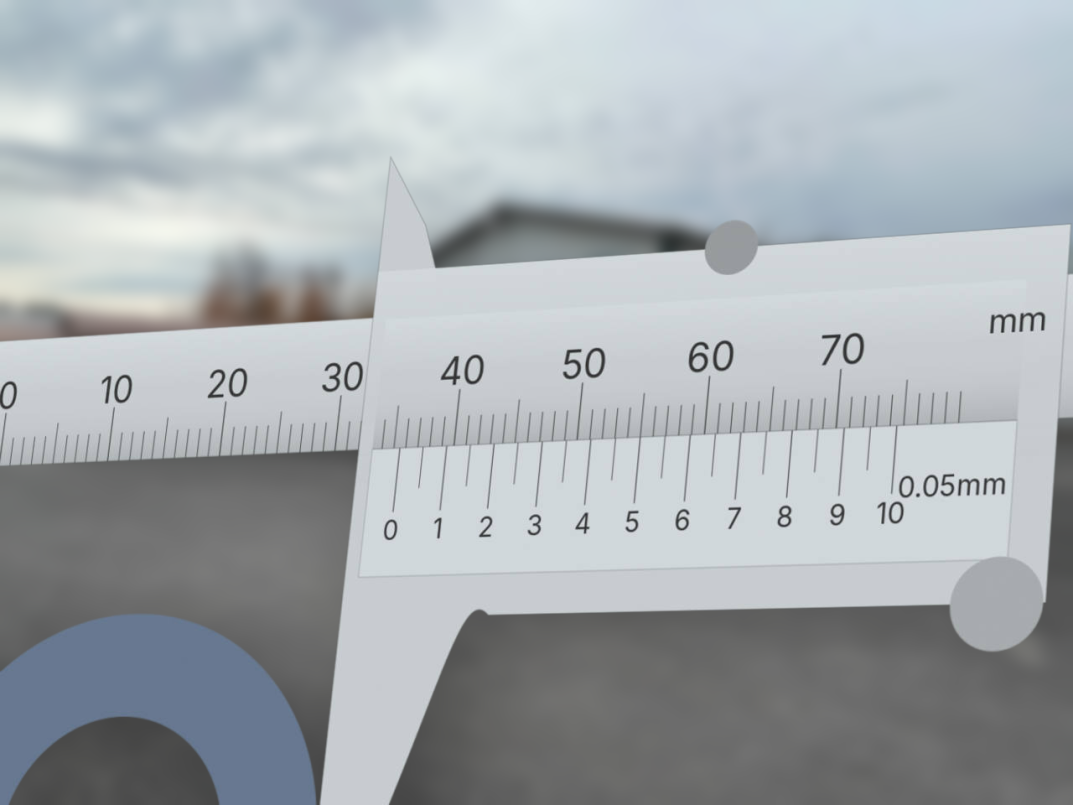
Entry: 35.5 mm
